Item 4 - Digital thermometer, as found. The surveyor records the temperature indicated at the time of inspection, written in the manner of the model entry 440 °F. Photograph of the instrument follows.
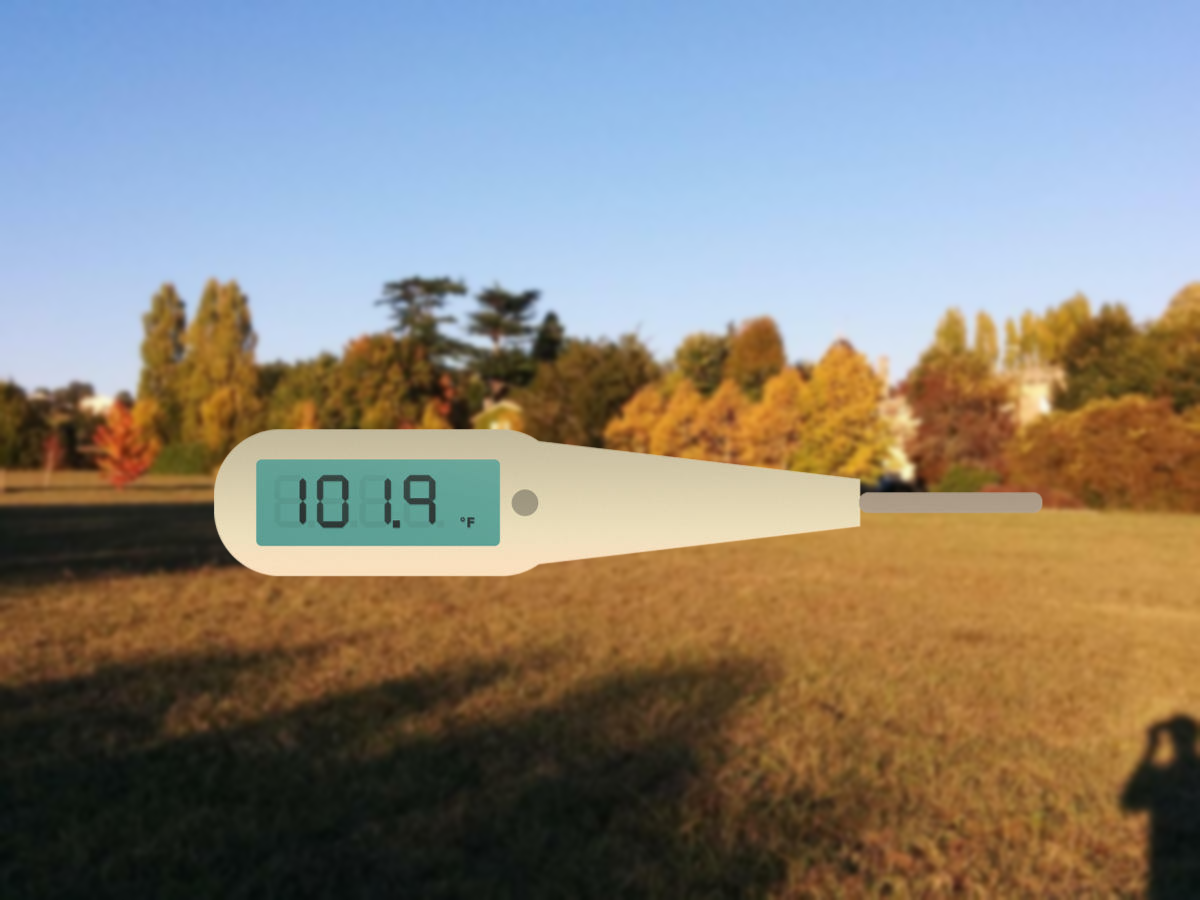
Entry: 101.9 °F
